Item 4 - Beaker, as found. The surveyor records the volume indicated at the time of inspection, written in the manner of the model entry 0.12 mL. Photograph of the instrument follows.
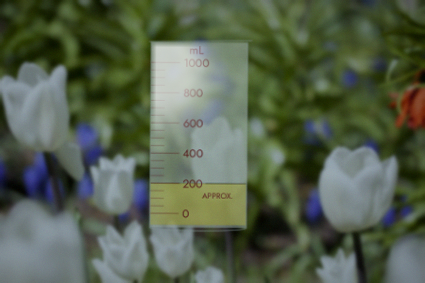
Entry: 200 mL
